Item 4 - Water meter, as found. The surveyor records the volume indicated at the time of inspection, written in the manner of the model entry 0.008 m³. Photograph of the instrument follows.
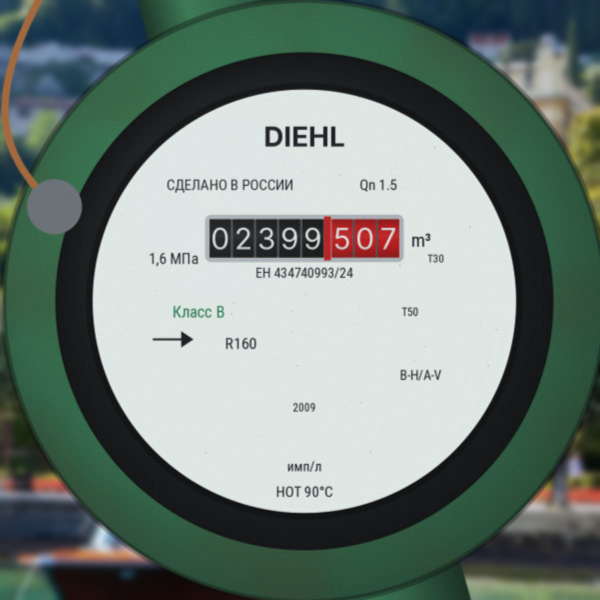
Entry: 2399.507 m³
